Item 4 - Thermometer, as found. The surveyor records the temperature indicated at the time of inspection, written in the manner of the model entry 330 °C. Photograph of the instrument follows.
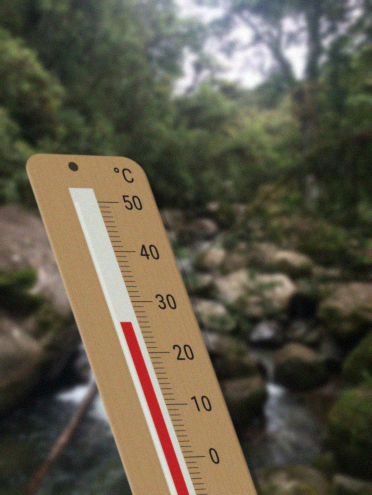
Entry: 26 °C
